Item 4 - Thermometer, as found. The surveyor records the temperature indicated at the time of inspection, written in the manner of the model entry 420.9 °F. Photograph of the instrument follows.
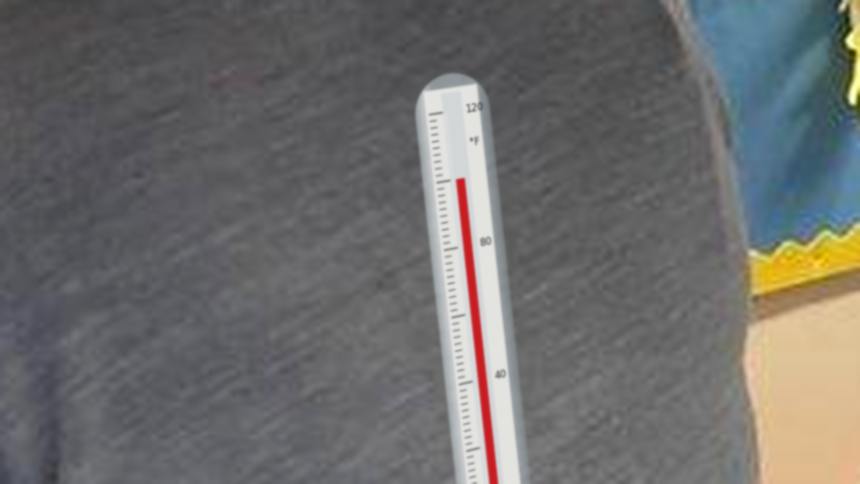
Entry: 100 °F
